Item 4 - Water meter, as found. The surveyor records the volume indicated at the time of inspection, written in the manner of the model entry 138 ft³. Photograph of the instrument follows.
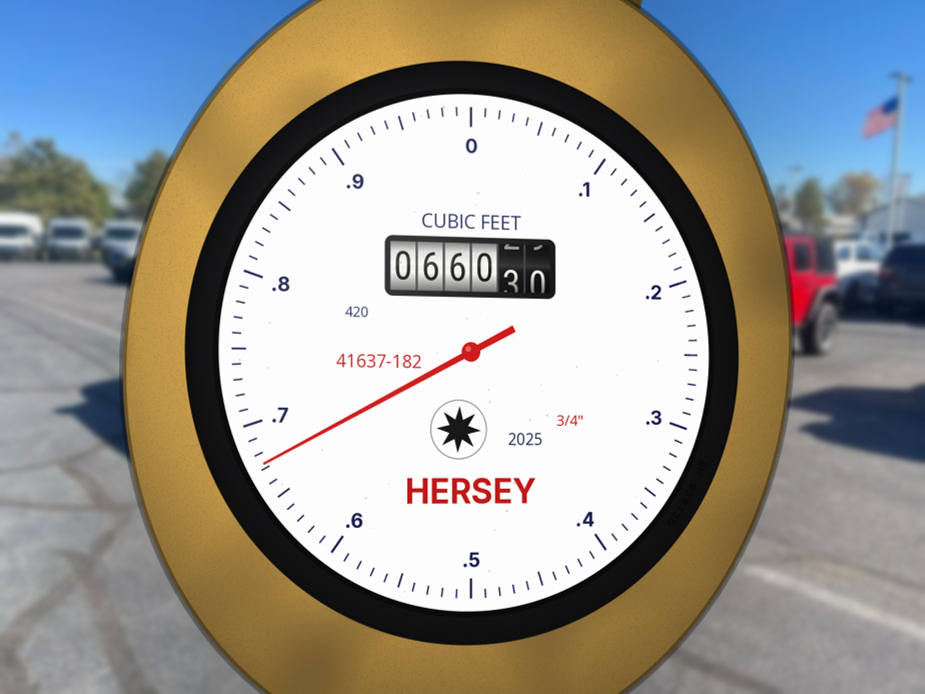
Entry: 66029.67 ft³
